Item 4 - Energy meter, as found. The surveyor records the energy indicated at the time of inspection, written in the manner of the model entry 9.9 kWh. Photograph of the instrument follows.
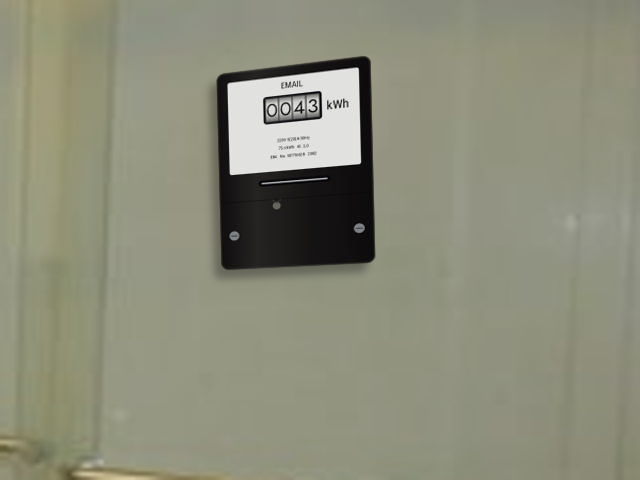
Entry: 43 kWh
